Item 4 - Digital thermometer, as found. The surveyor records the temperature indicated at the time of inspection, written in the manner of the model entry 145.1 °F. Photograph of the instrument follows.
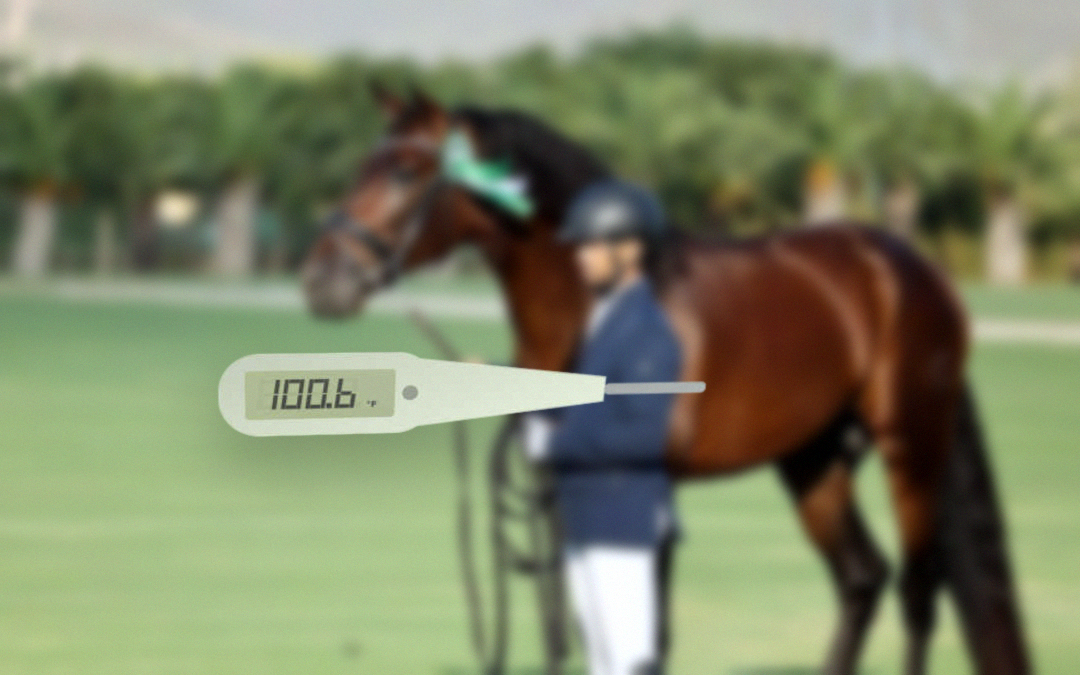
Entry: 100.6 °F
